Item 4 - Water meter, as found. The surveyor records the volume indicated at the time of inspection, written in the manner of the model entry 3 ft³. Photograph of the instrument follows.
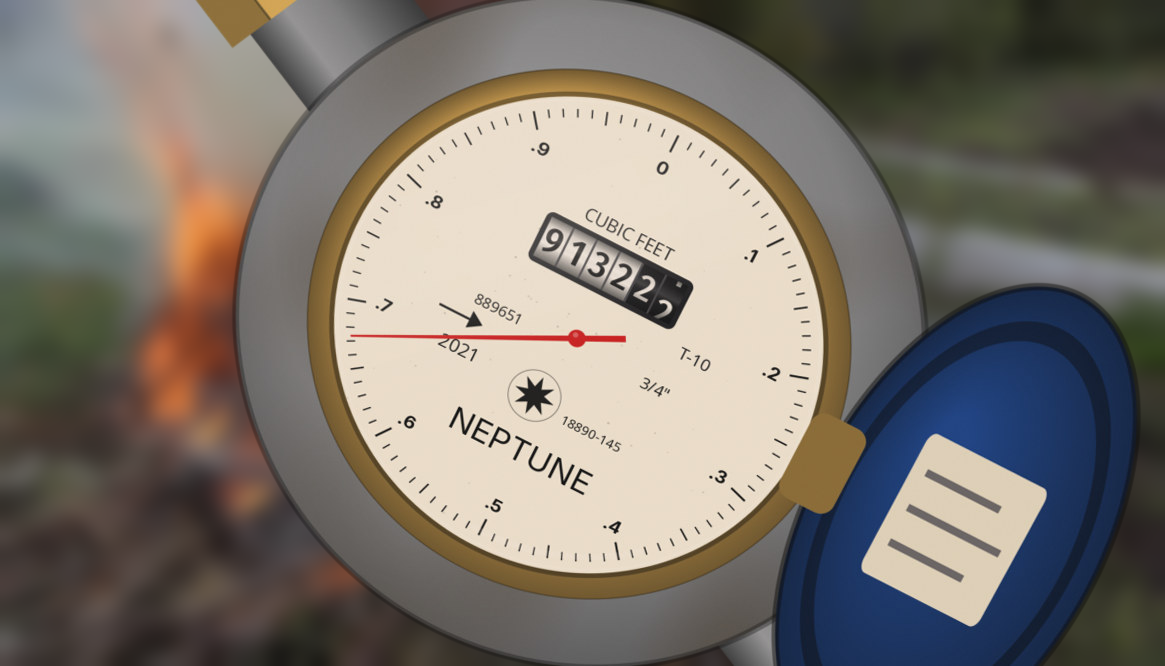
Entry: 913221.67 ft³
